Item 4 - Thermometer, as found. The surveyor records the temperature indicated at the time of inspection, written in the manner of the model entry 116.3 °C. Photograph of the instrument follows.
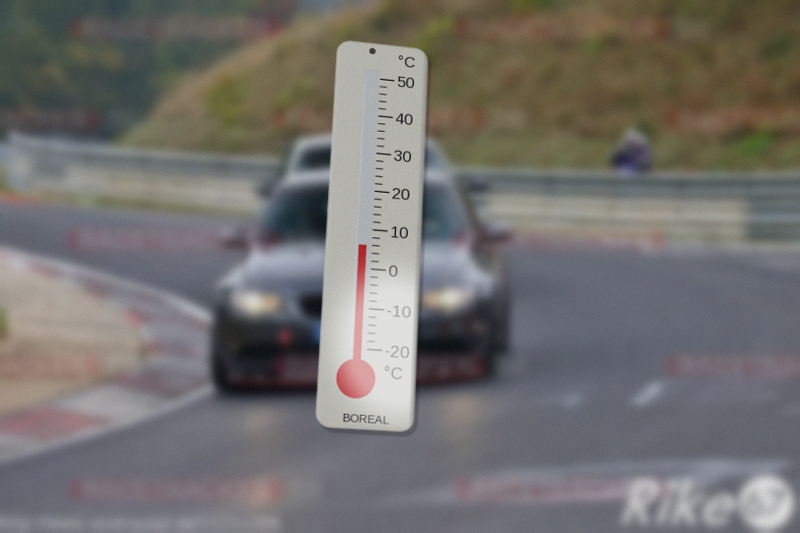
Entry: 6 °C
